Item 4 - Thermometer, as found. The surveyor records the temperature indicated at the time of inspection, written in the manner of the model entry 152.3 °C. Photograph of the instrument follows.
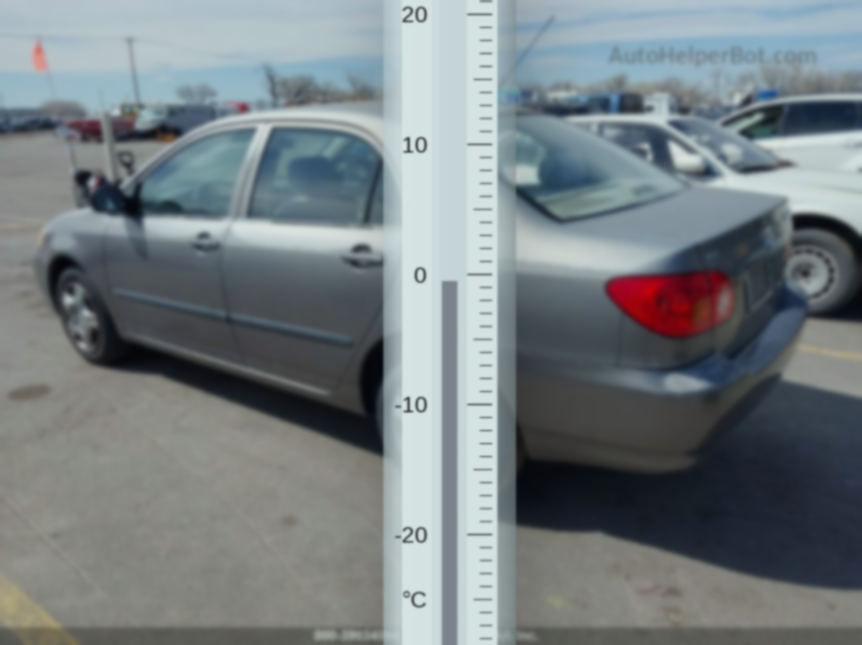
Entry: -0.5 °C
